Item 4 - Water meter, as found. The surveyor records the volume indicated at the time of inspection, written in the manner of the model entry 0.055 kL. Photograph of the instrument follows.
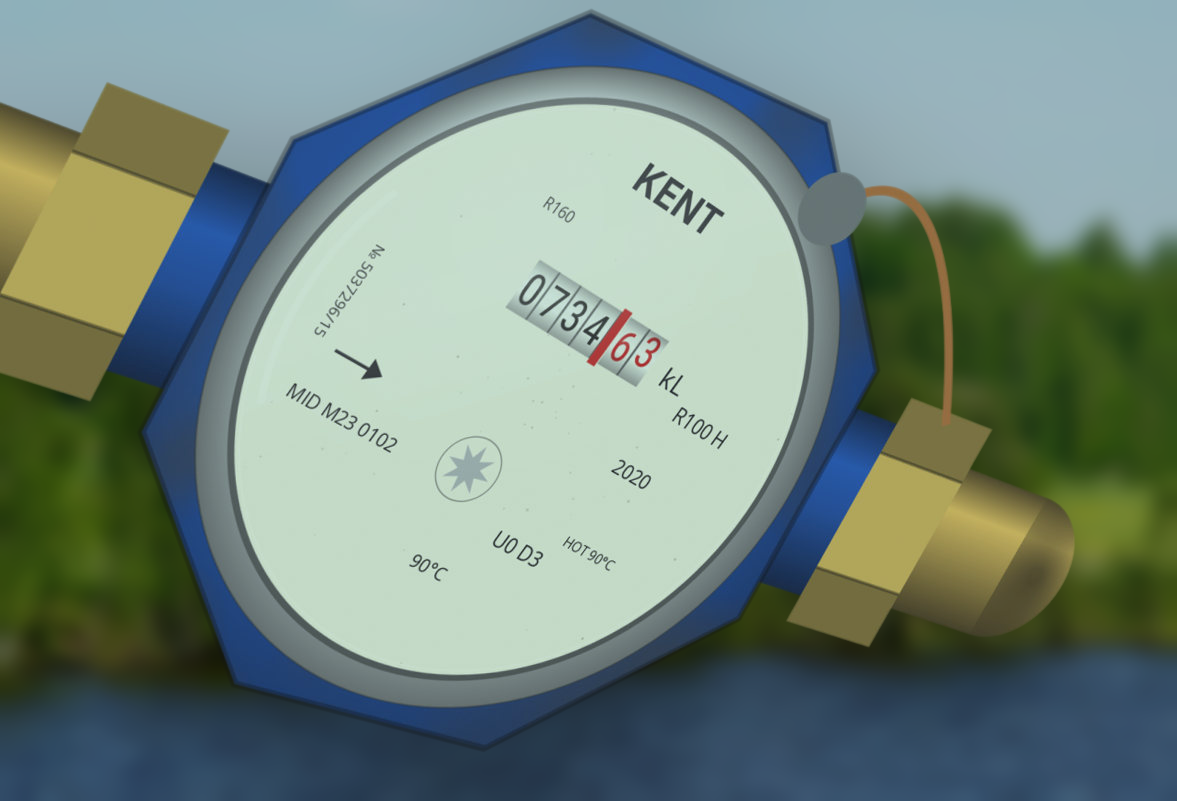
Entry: 734.63 kL
